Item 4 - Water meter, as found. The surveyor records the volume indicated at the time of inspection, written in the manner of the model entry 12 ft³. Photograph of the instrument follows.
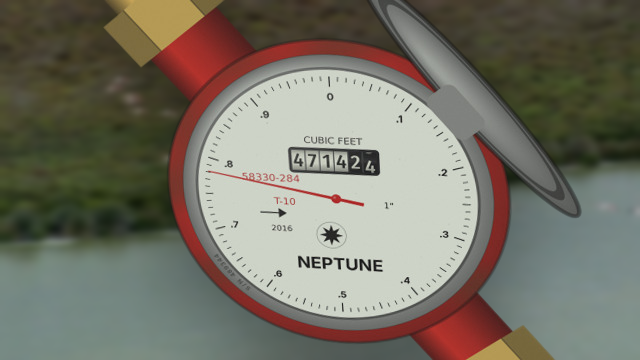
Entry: 471423.78 ft³
